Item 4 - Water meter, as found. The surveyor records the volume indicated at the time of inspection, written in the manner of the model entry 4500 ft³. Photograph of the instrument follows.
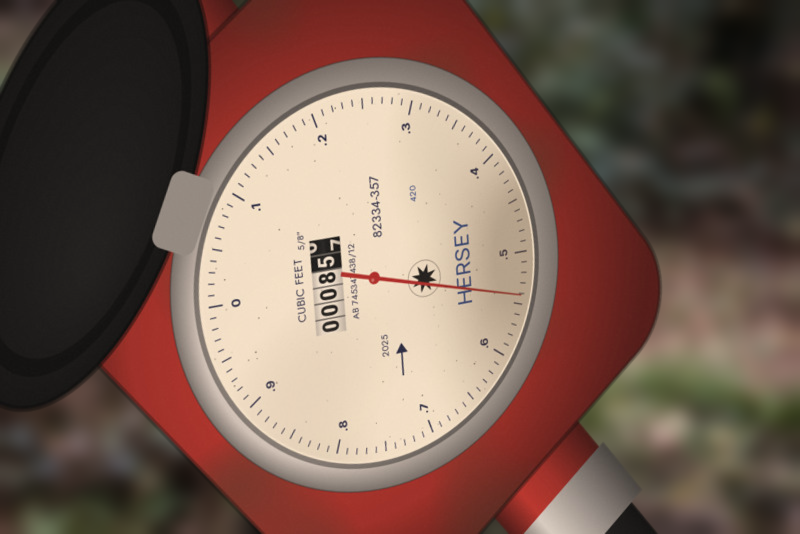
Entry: 856.54 ft³
